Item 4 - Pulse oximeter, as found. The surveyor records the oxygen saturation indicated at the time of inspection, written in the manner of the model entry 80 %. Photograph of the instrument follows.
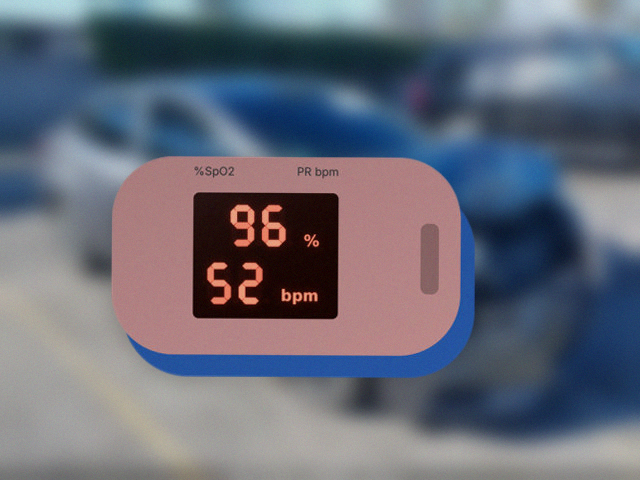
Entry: 96 %
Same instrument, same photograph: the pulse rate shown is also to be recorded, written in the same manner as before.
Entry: 52 bpm
